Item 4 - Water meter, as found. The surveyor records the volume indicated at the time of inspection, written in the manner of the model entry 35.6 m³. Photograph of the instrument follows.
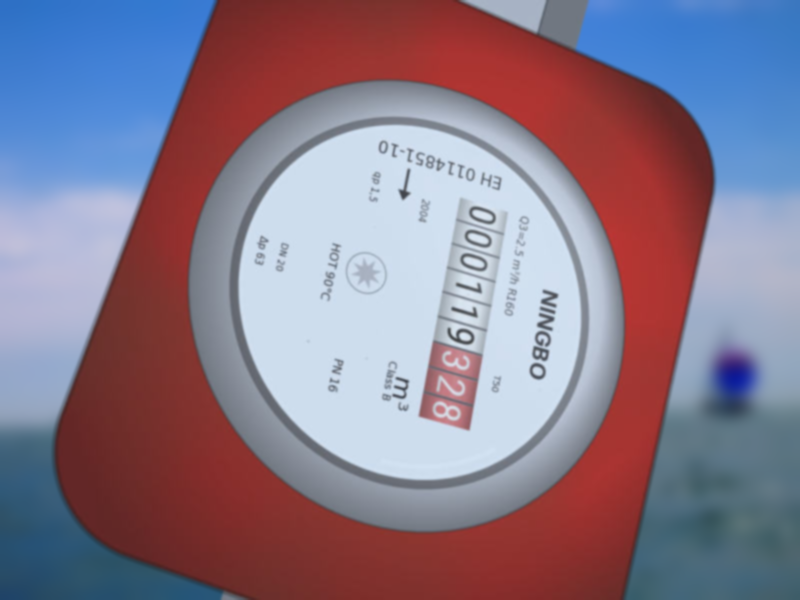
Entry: 119.328 m³
